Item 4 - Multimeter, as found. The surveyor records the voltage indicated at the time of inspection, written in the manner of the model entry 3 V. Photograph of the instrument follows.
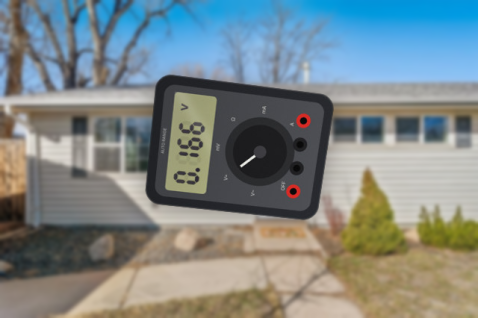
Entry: 0.166 V
